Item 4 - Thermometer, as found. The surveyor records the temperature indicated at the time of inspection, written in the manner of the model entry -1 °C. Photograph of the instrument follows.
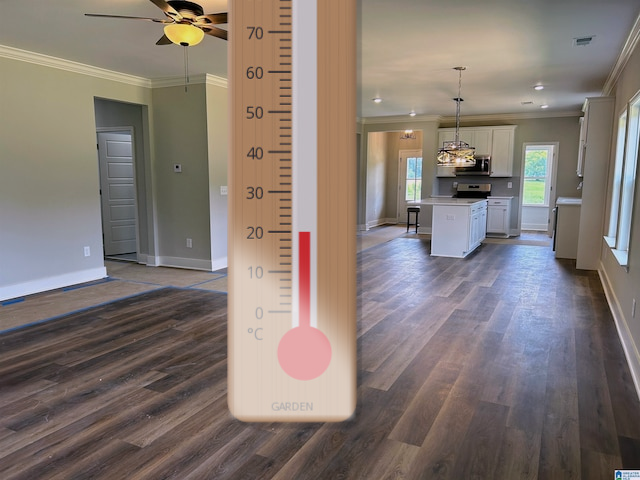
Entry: 20 °C
